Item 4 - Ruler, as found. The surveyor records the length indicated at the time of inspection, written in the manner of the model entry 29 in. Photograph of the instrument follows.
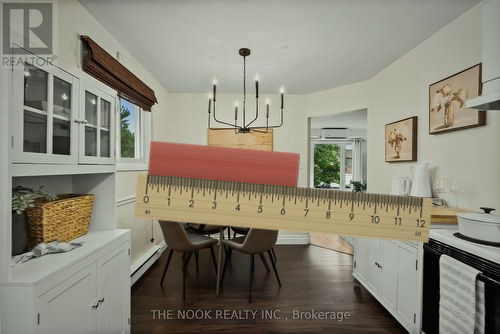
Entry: 6.5 in
